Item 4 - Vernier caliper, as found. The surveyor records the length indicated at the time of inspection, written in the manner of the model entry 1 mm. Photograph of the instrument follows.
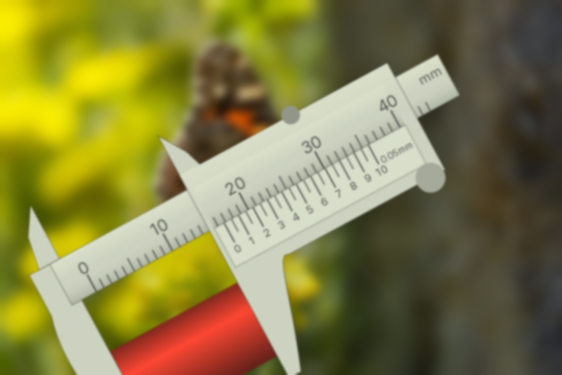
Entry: 16.8 mm
